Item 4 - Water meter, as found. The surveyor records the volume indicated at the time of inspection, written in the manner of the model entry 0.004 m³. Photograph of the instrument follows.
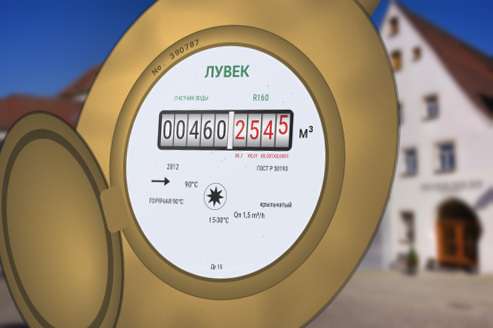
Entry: 460.2545 m³
